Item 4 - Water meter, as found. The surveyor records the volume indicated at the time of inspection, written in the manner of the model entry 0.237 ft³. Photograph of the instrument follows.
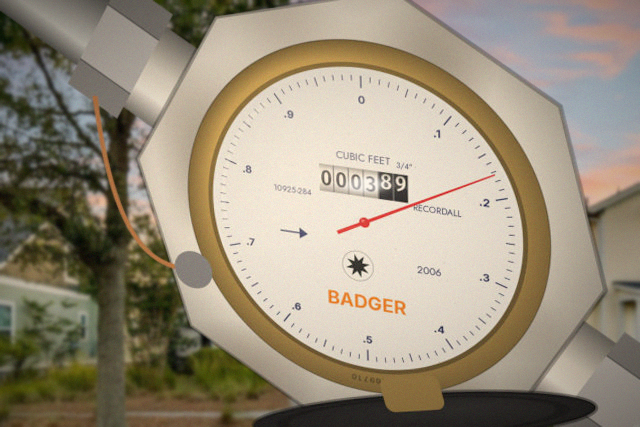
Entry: 389.17 ft³
